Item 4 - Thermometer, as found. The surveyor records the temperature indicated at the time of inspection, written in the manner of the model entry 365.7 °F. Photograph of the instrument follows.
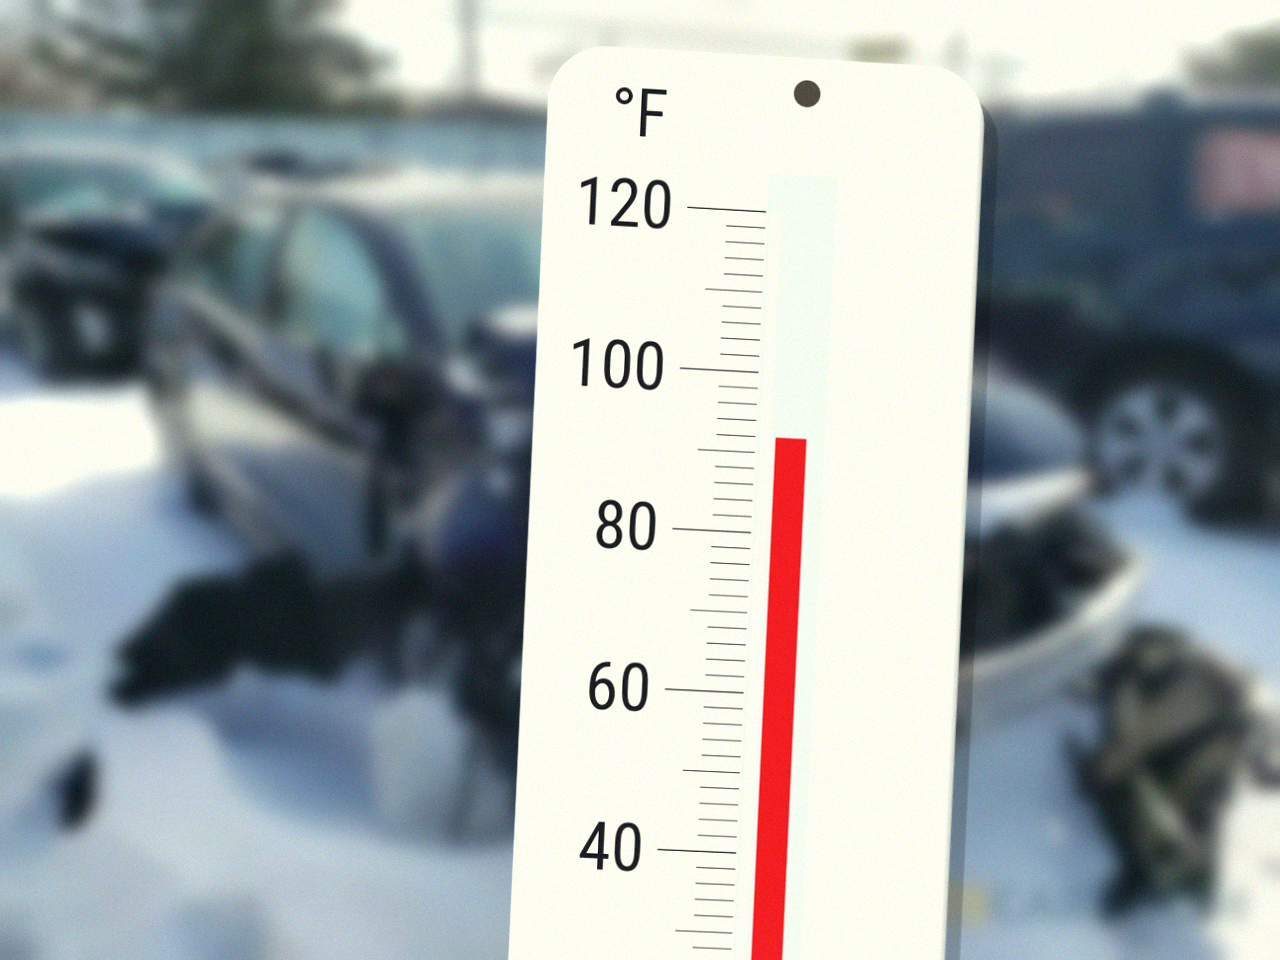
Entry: 92 °F
